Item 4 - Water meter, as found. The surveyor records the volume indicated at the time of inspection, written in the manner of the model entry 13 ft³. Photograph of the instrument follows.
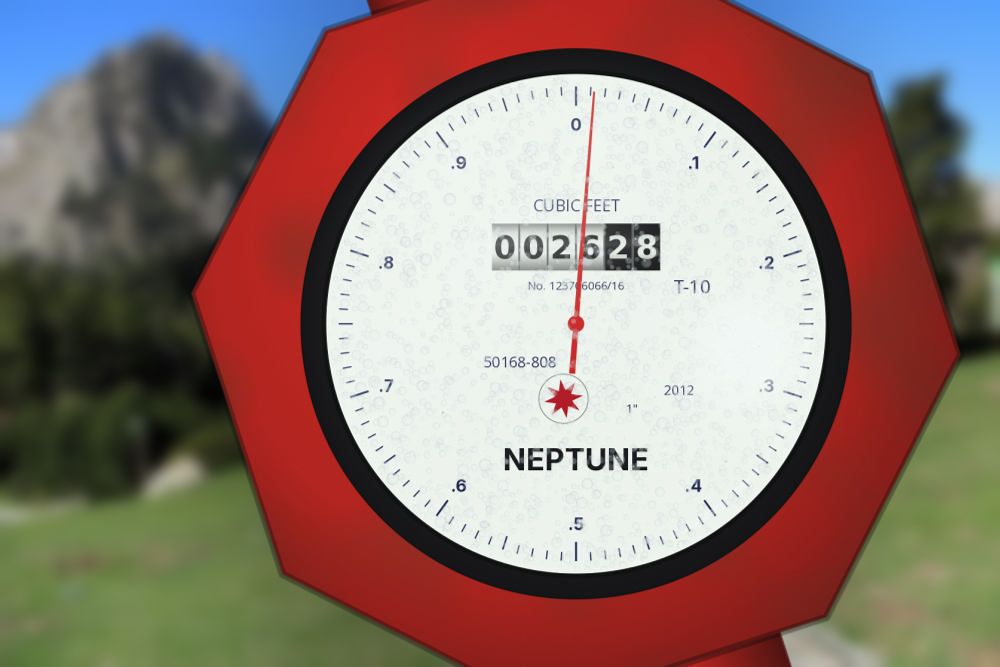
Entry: 2628.01 ft³
